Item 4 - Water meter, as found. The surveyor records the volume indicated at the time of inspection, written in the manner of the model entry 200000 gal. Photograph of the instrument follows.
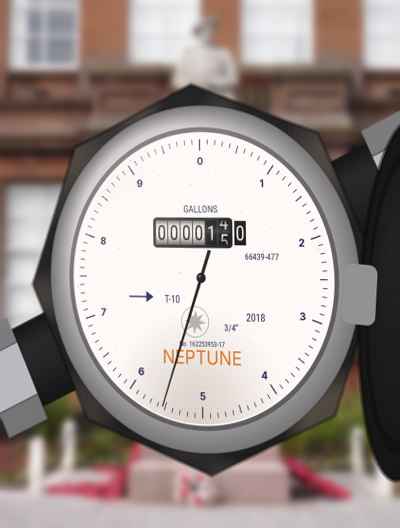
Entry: 145.5 gal
